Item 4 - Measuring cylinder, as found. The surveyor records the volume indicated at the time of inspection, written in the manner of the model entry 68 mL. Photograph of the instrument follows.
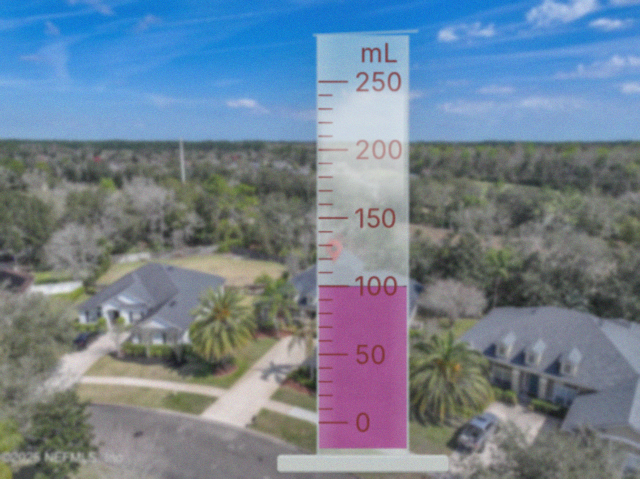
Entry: 100 mL
